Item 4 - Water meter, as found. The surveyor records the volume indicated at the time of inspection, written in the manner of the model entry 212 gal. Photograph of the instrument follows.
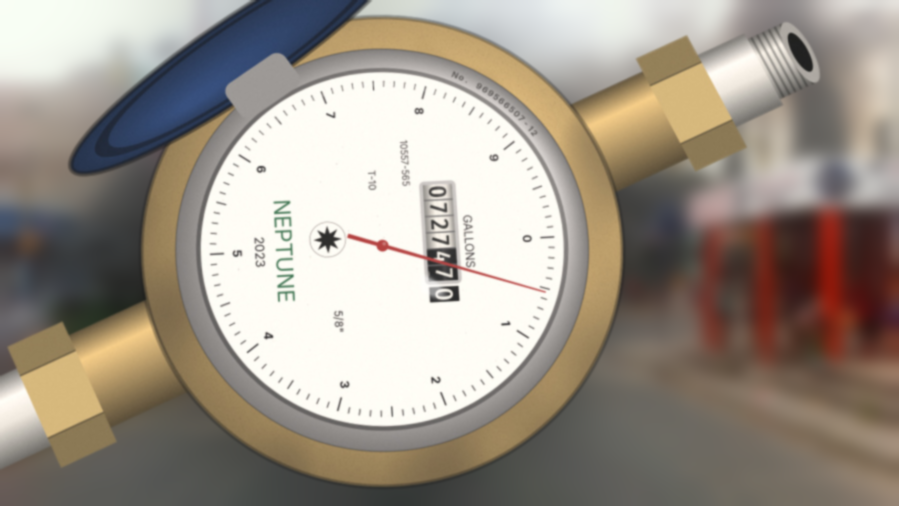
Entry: 727470.5 gal
